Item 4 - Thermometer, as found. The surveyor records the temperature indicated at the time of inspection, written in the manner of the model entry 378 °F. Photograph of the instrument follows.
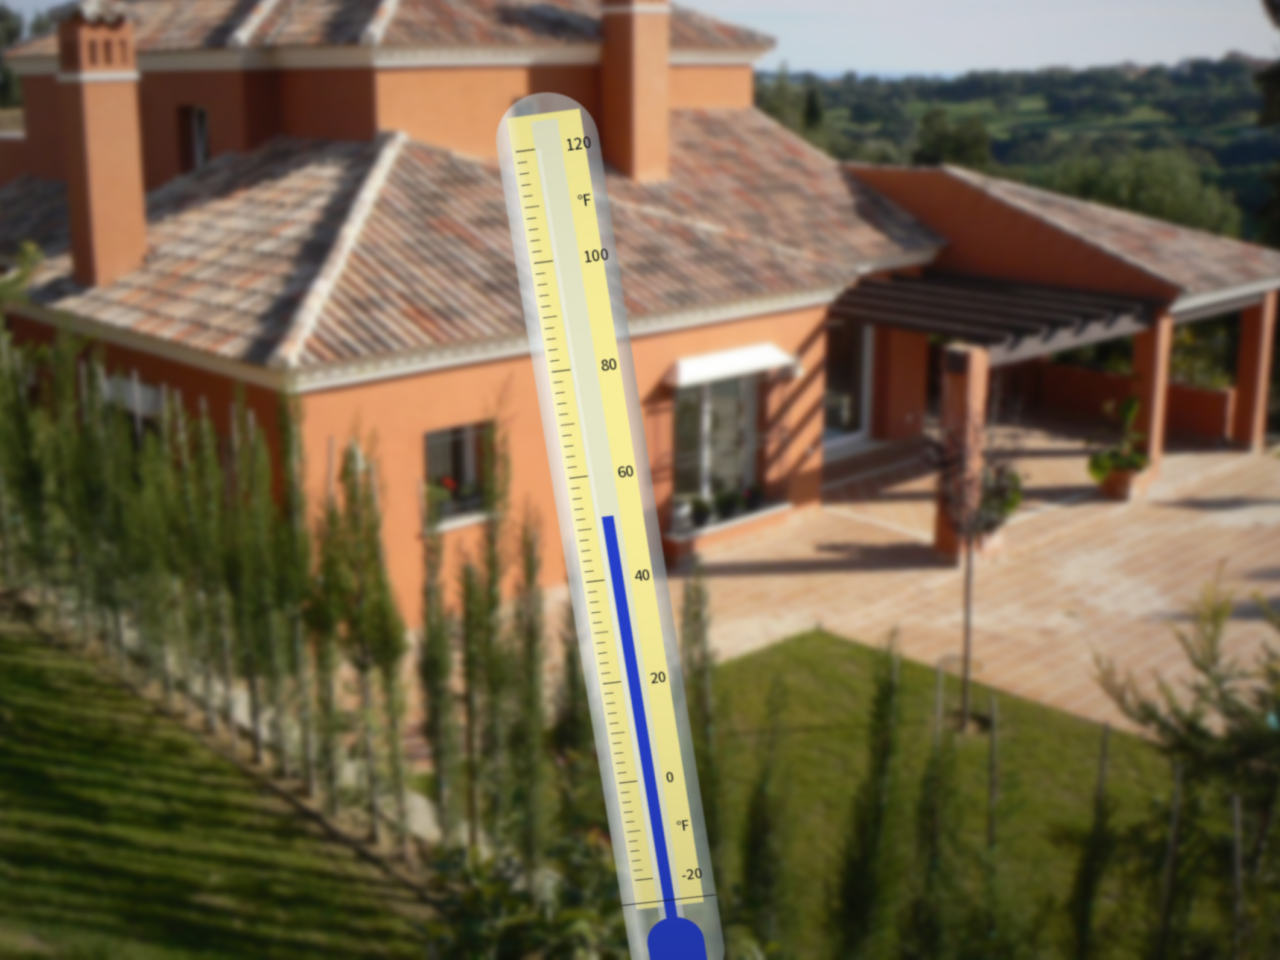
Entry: 52 °F
